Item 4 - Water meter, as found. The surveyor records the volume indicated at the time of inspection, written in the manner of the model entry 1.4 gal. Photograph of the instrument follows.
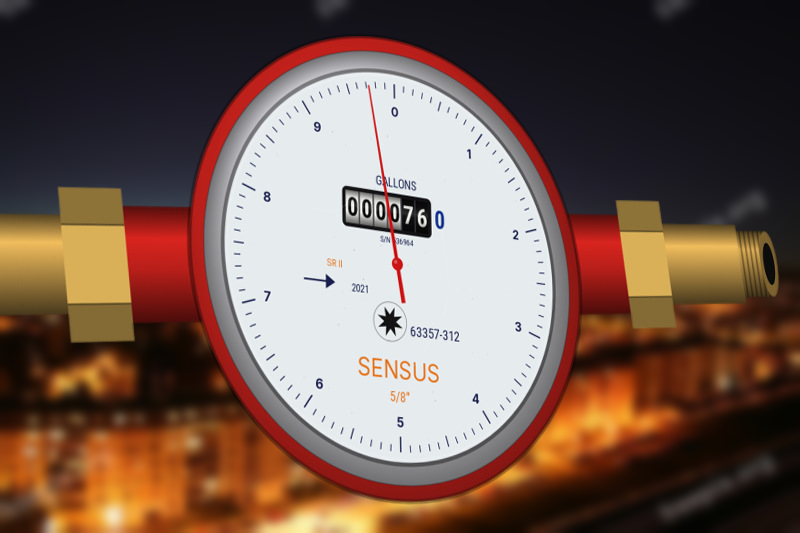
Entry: 759.7 gal
